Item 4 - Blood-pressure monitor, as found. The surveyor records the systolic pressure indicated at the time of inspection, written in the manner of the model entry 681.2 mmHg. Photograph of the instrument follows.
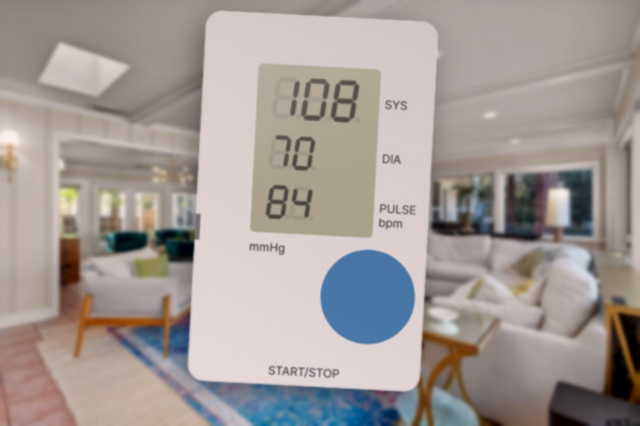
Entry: 108 mmHg
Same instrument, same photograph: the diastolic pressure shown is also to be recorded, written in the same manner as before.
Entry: 70 mmHg
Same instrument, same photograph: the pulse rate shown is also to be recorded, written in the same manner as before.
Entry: 84 bpm
